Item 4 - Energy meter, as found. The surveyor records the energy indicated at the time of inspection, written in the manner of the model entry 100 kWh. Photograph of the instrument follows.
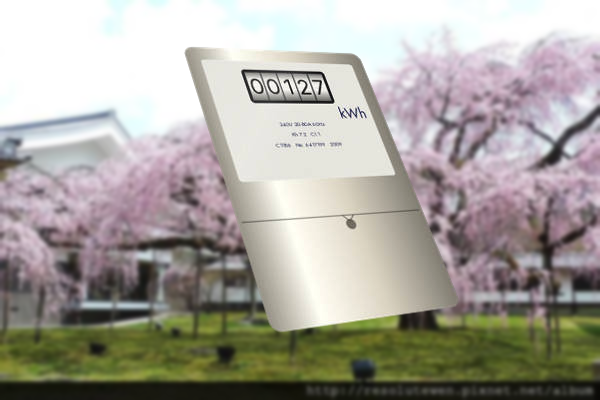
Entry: 127 kWh
